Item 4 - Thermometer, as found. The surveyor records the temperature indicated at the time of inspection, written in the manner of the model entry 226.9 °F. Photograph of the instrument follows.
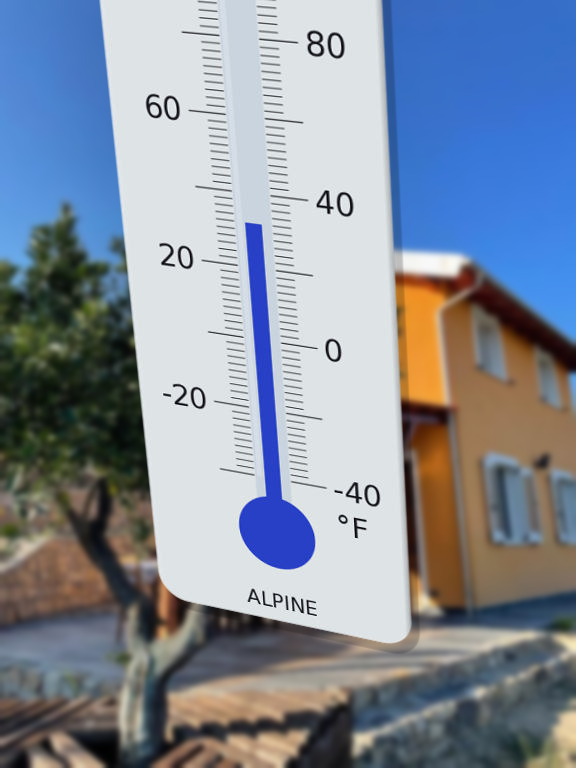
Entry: 32 °F
